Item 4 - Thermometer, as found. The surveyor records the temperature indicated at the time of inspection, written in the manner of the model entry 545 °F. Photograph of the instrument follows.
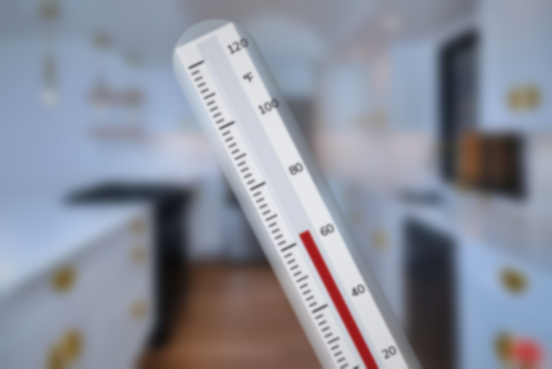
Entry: 62 °F
